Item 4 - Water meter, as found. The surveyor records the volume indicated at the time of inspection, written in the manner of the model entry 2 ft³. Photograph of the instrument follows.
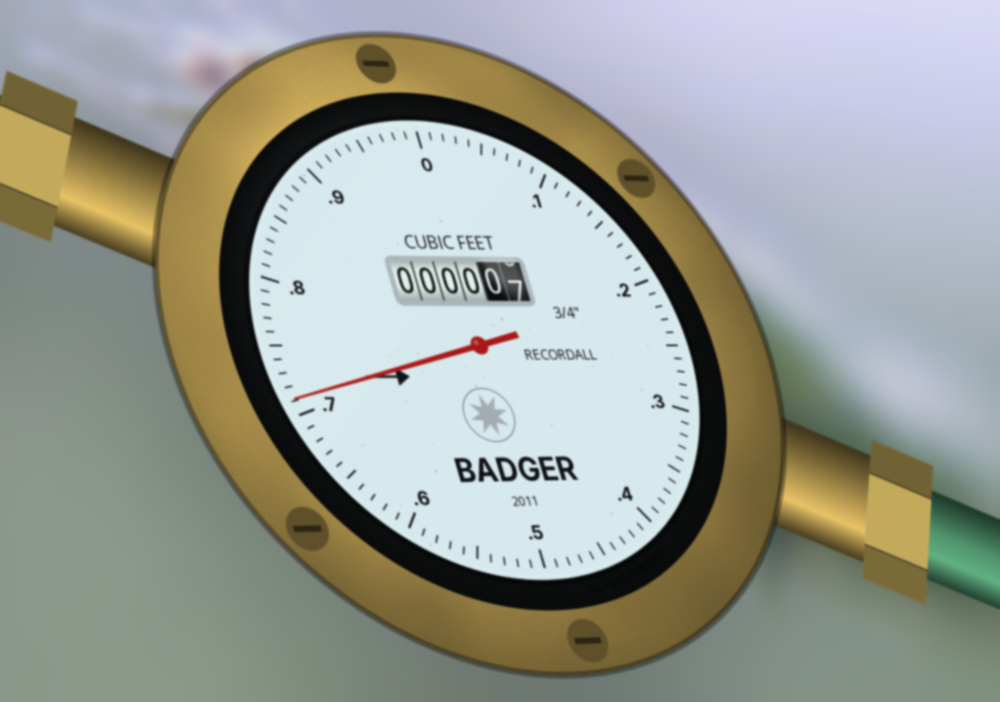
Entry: 6.71 ft³
